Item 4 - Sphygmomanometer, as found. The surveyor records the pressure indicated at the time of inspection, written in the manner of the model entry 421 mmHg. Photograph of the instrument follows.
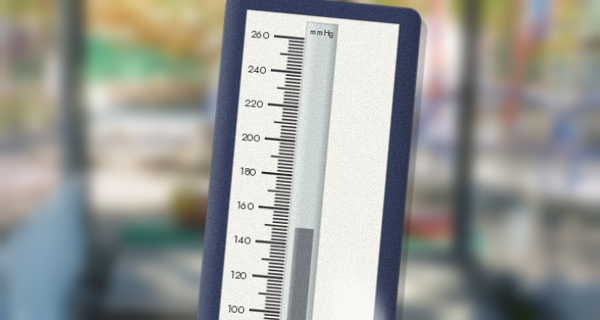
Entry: 150 mmHg
